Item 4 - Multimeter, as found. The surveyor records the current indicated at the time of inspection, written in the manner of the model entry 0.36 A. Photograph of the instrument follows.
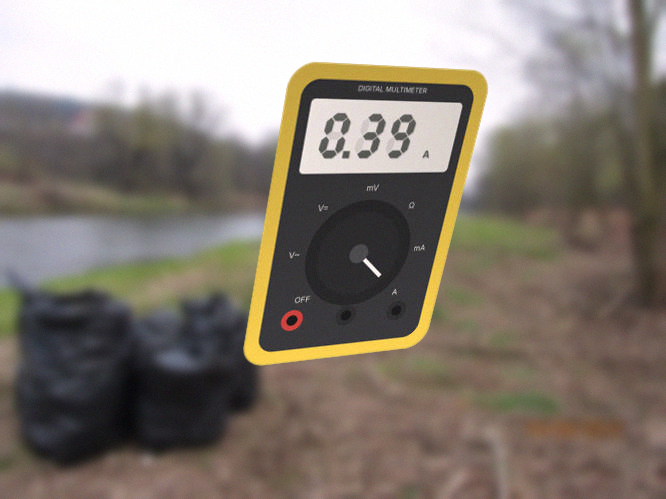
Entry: 0.39 A
